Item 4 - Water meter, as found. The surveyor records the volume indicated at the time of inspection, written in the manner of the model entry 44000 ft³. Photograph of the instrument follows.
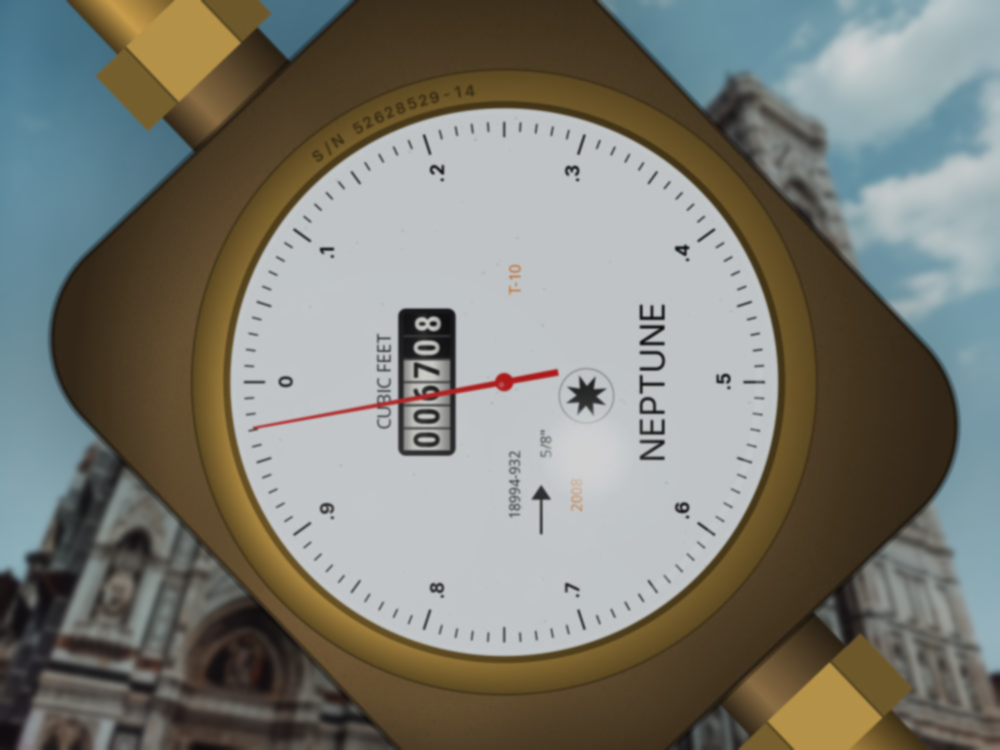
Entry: 6707.97 ft³
